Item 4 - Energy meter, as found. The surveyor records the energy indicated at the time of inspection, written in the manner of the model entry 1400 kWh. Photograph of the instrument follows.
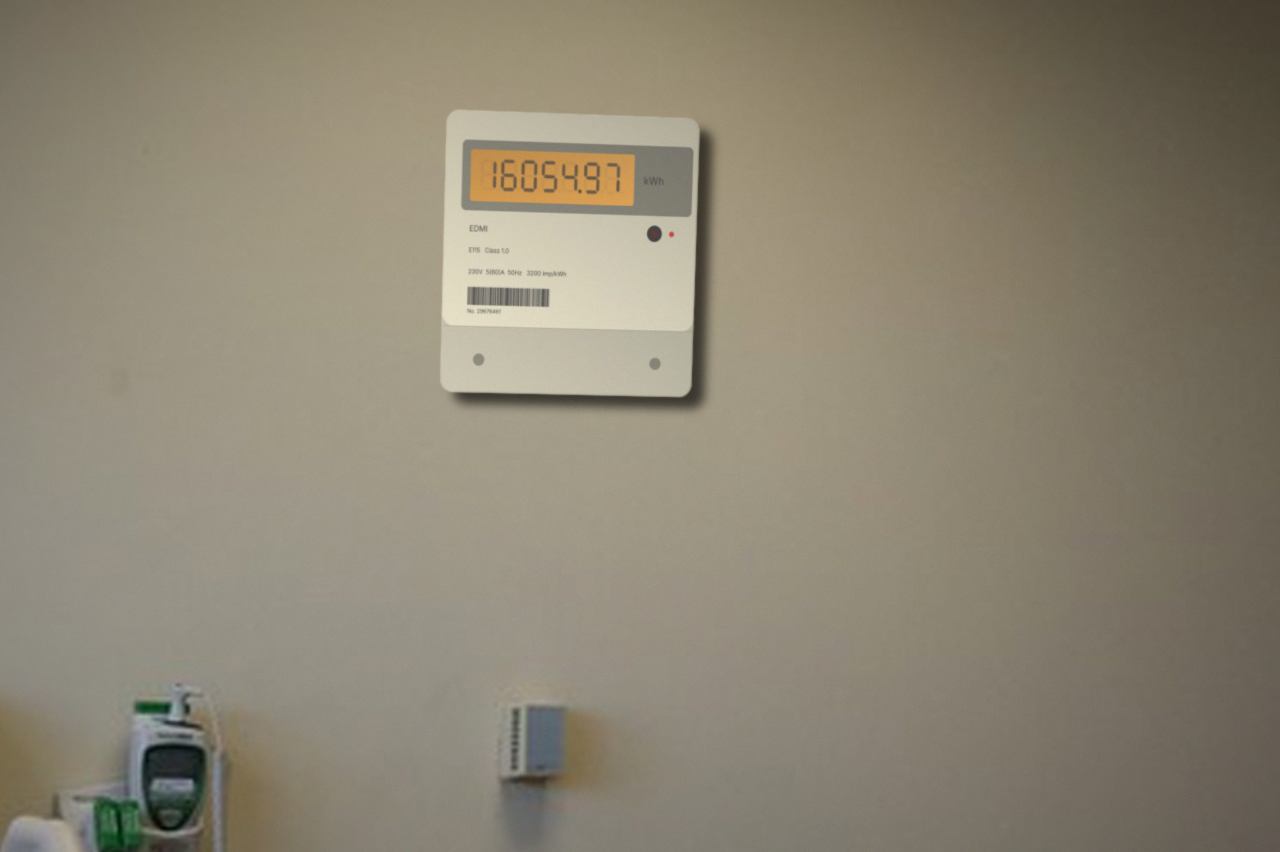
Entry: 16054.97 kWh
